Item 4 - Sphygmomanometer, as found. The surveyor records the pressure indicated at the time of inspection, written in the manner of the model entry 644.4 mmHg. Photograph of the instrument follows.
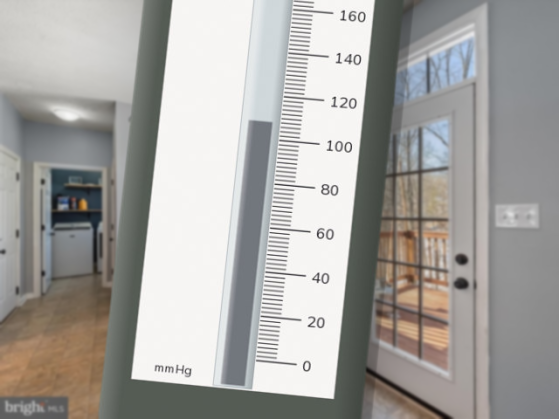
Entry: 108 mmHg
